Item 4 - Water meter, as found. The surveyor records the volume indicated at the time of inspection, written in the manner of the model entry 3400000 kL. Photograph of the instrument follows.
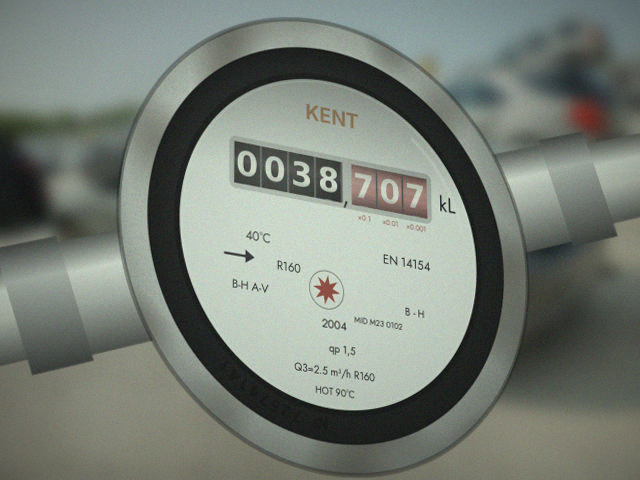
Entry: 38.707 kL
